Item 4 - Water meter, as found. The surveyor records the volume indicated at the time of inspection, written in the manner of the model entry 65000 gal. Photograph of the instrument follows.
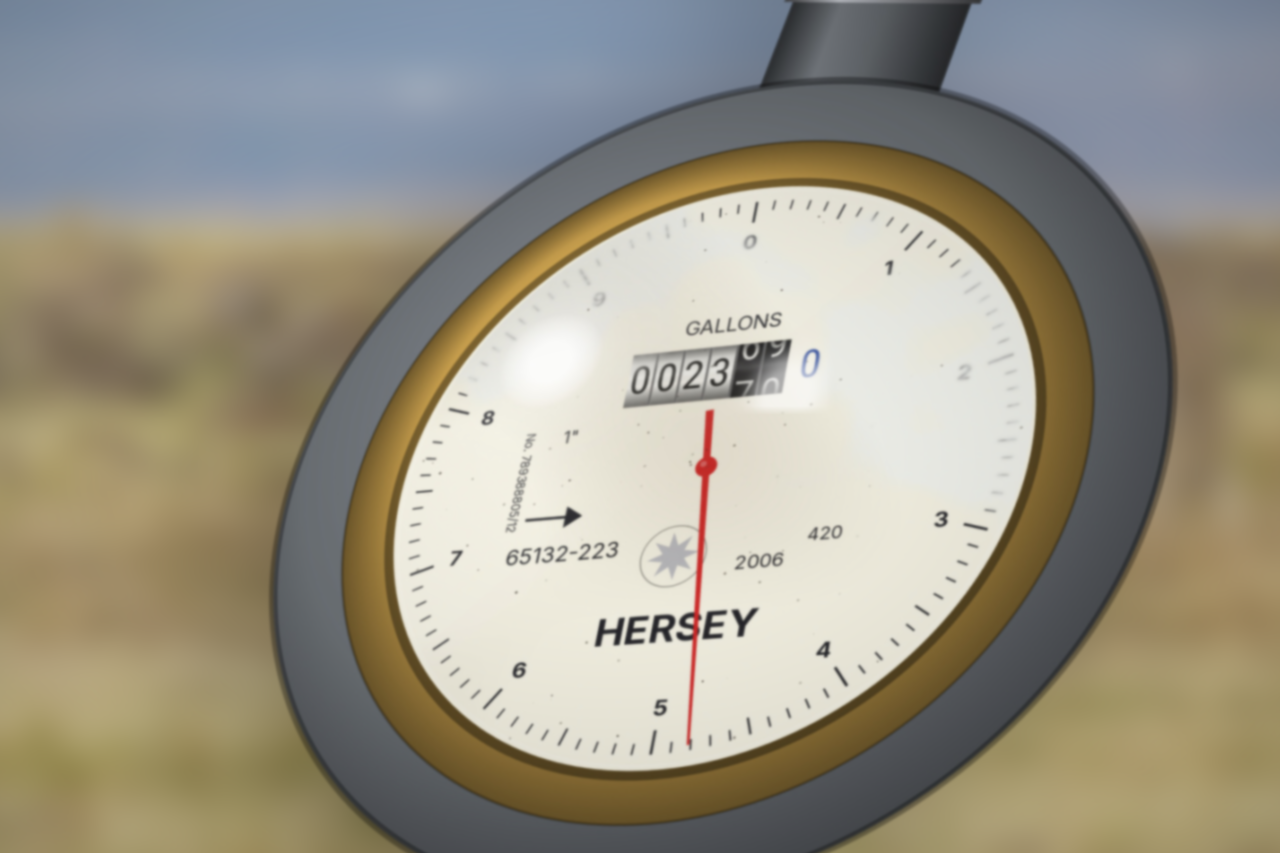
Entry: 23694.8 gal
